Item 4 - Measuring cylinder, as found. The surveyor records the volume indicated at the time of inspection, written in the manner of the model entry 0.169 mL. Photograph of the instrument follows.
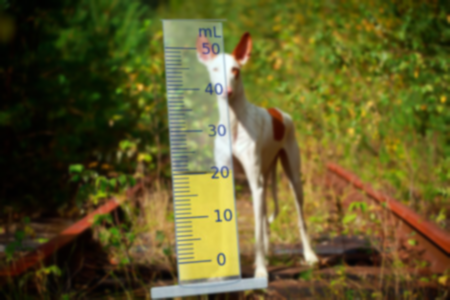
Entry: 20 mL
